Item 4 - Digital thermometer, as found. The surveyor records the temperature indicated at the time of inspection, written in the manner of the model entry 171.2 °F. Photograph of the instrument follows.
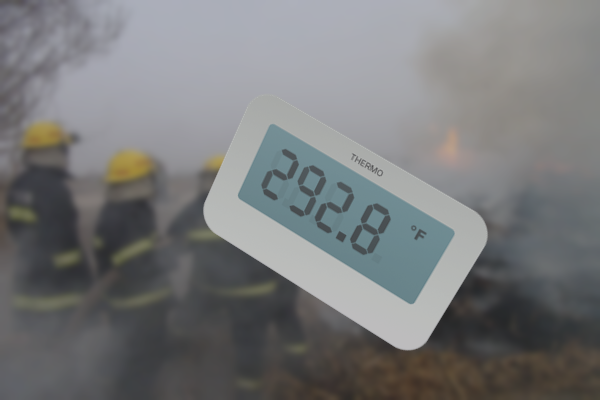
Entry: 292.8 °F
